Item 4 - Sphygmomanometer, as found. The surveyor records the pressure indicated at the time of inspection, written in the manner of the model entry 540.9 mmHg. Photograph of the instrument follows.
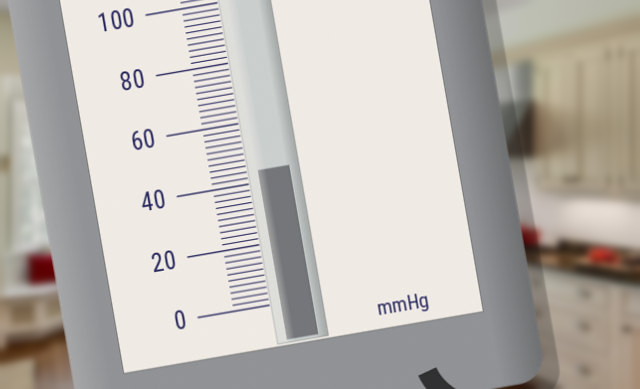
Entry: 44 mmHg
